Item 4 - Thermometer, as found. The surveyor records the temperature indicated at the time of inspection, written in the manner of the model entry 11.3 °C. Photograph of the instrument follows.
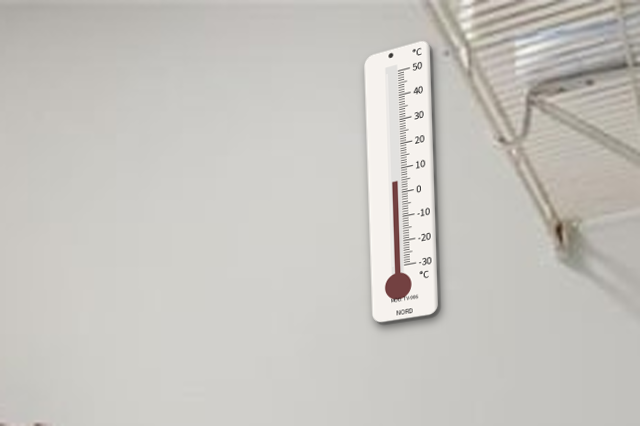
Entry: 5 °C
